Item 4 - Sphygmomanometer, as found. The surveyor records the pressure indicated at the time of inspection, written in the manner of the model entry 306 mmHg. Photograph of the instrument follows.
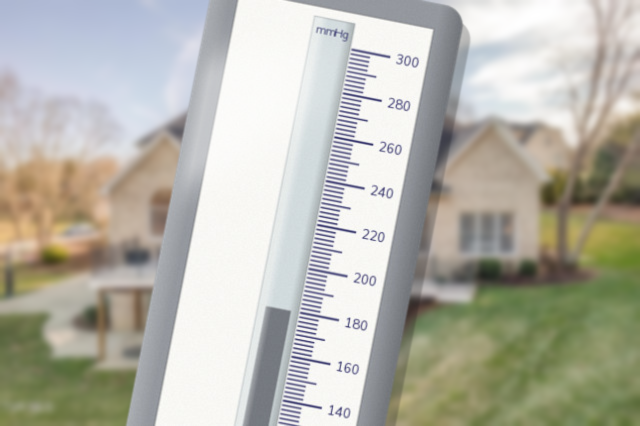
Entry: 180 mmHg
